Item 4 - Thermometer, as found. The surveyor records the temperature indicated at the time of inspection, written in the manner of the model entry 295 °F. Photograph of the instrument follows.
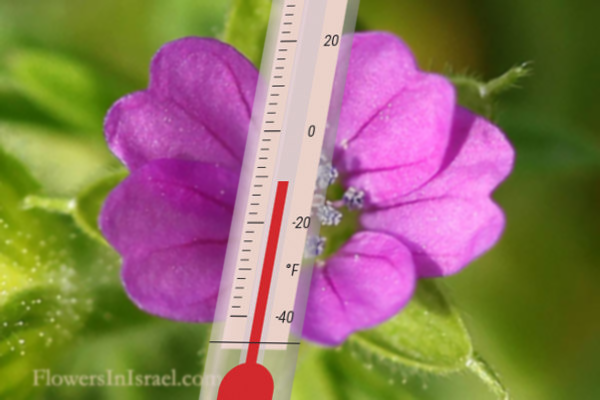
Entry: -11 °F
